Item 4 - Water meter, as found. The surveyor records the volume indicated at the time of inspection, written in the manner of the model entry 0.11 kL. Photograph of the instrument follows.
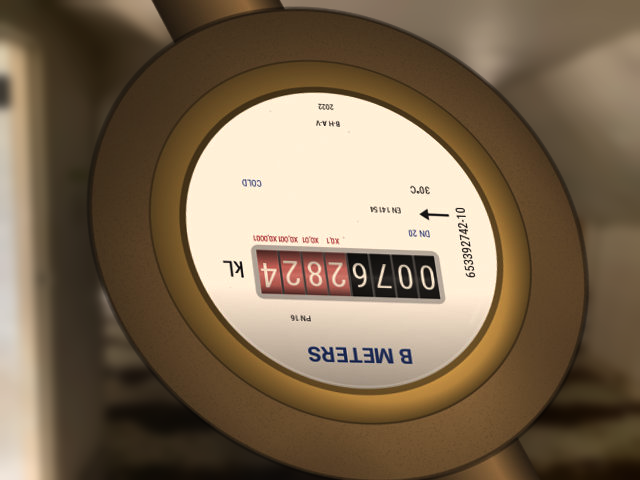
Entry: 76.2824 kL
